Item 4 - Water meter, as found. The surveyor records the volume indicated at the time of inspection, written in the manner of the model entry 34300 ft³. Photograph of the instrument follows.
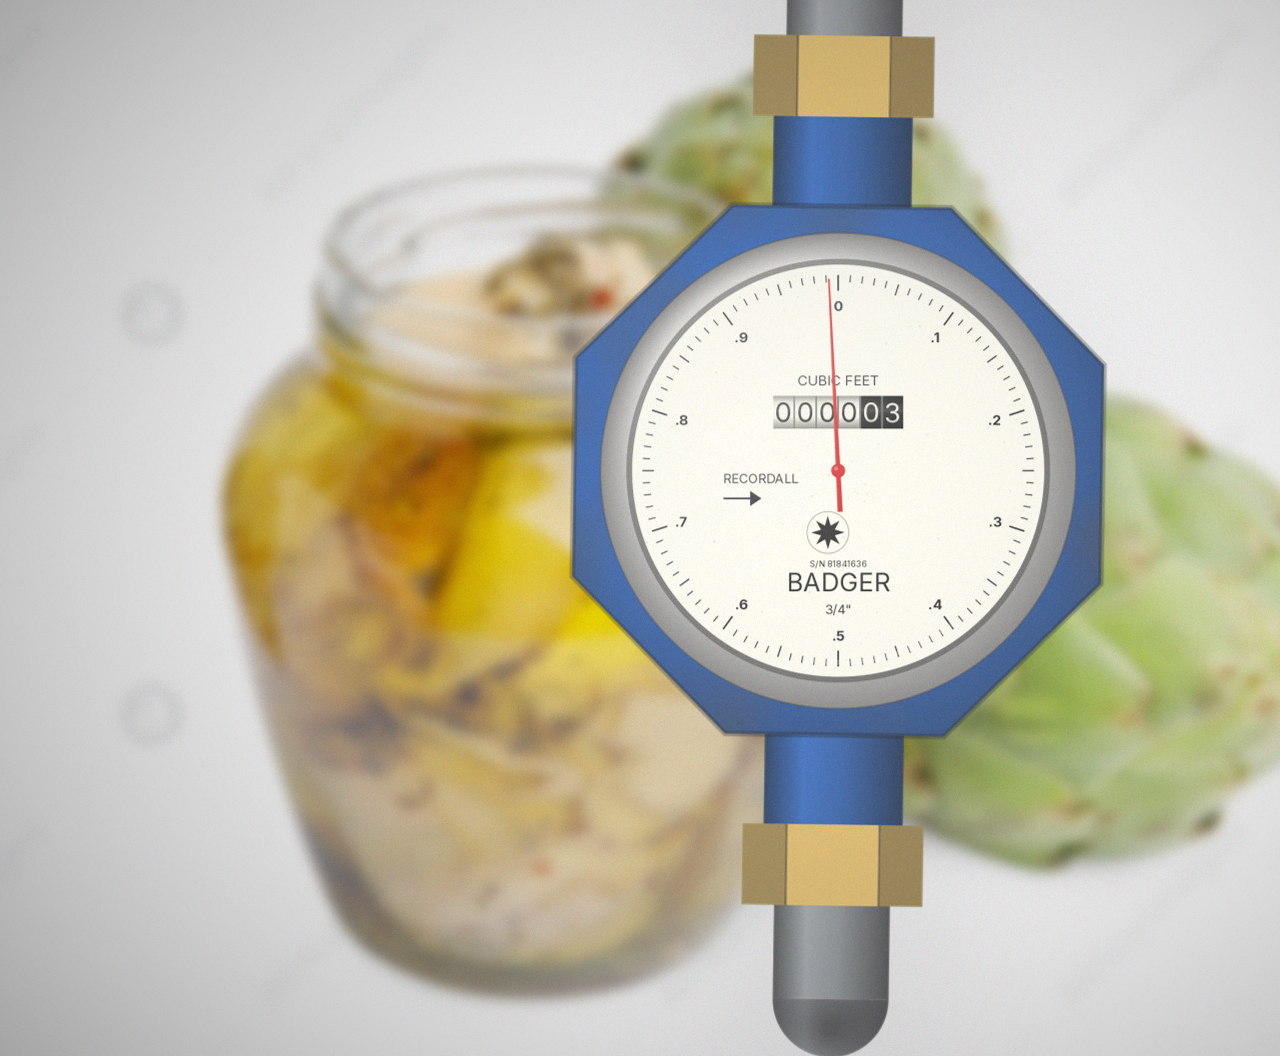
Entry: 2.99 ft³
